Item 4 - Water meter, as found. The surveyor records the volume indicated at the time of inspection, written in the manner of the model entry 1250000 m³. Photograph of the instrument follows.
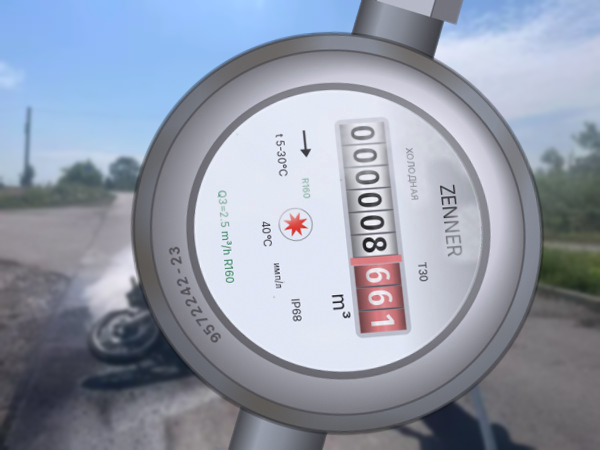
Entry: 8.661 m³
